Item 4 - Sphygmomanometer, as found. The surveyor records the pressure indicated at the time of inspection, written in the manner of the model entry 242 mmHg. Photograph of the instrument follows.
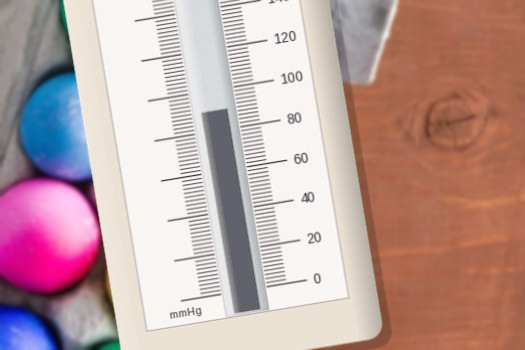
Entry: 90 mmHg
